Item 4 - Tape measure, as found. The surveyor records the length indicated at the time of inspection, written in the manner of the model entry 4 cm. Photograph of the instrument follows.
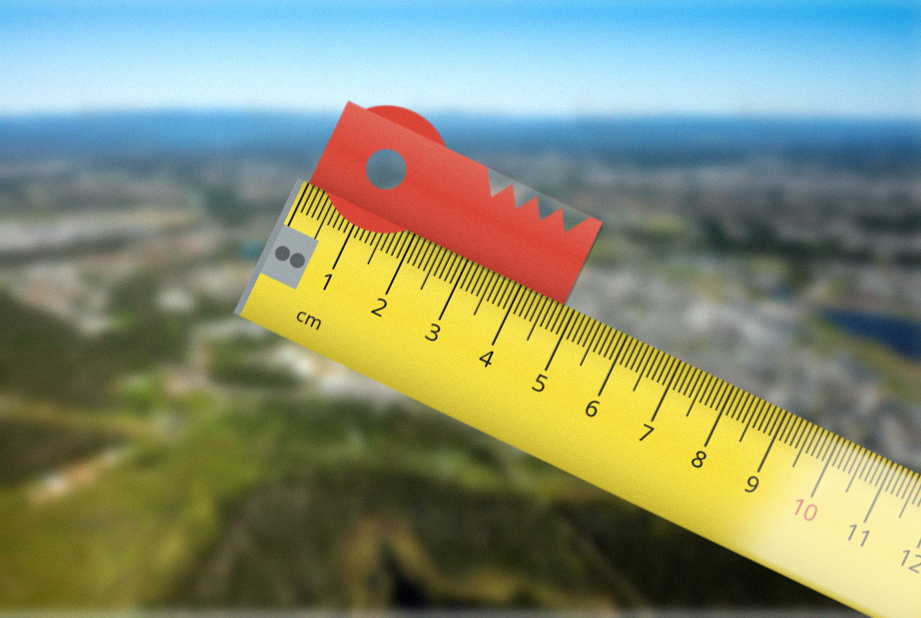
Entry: 4.8 cm
